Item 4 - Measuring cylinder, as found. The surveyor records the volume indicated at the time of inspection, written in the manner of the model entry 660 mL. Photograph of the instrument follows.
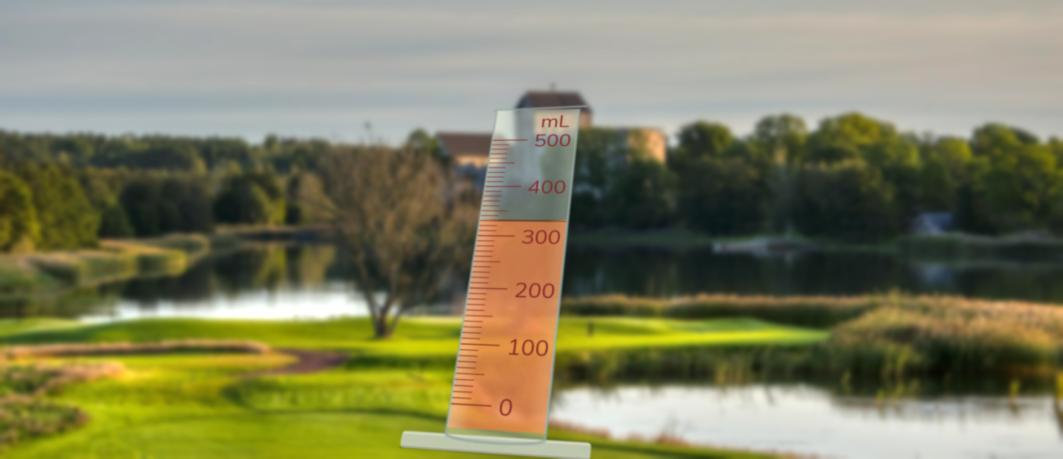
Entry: 330 mL
